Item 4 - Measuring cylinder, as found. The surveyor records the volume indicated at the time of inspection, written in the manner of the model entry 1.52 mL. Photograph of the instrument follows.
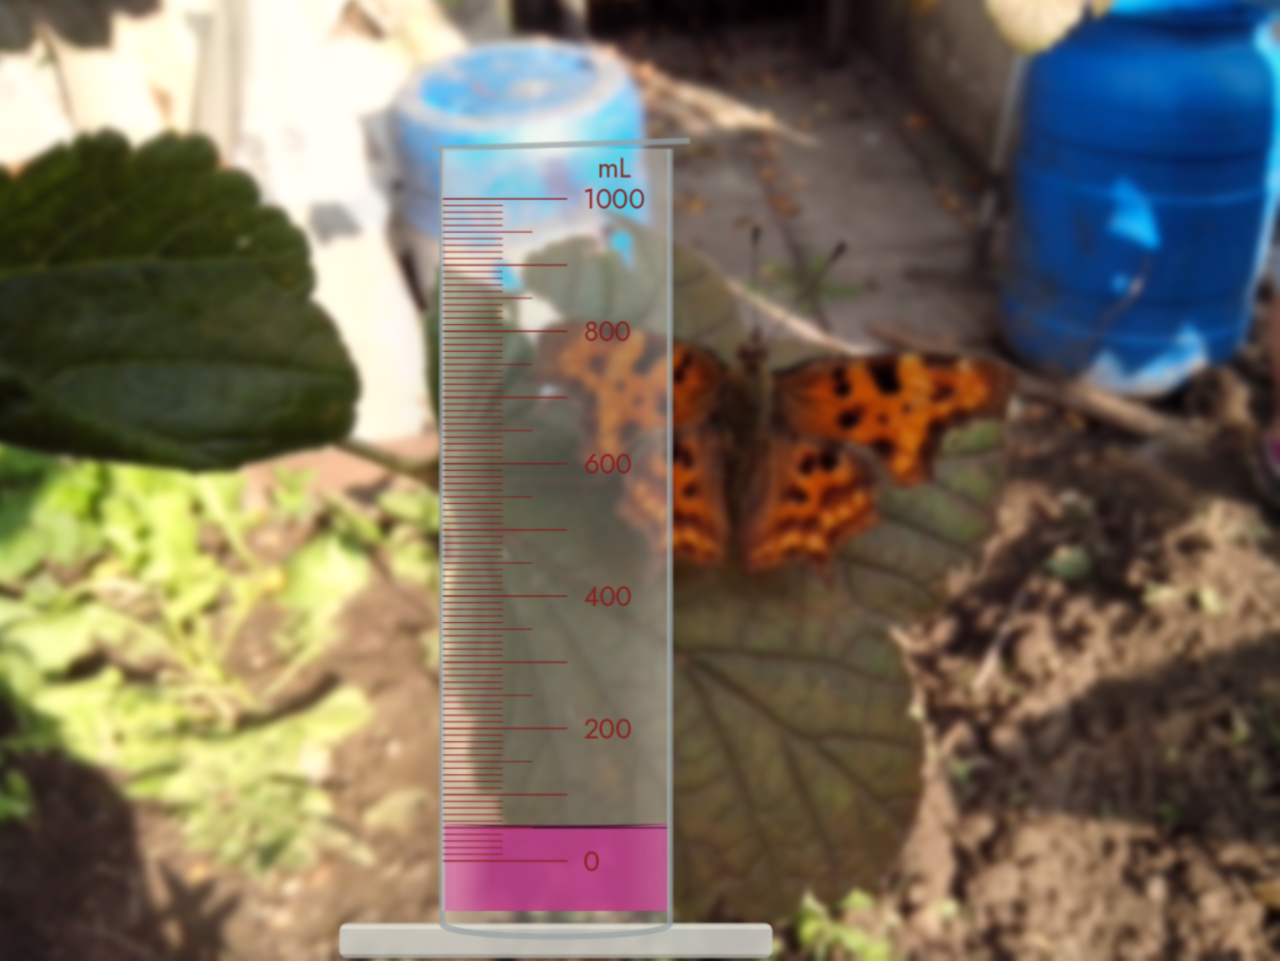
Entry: 50 mL
